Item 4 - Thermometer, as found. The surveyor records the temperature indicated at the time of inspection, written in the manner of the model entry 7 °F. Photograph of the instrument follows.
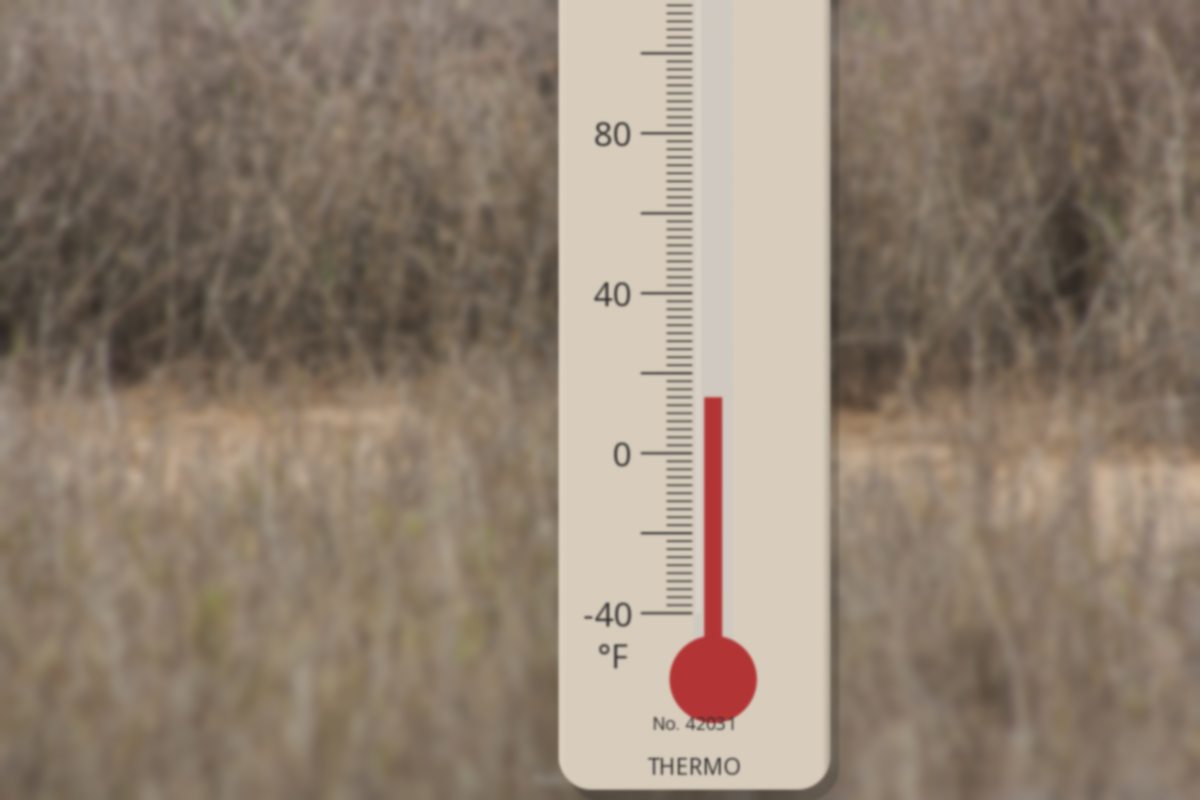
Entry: 14 °F
